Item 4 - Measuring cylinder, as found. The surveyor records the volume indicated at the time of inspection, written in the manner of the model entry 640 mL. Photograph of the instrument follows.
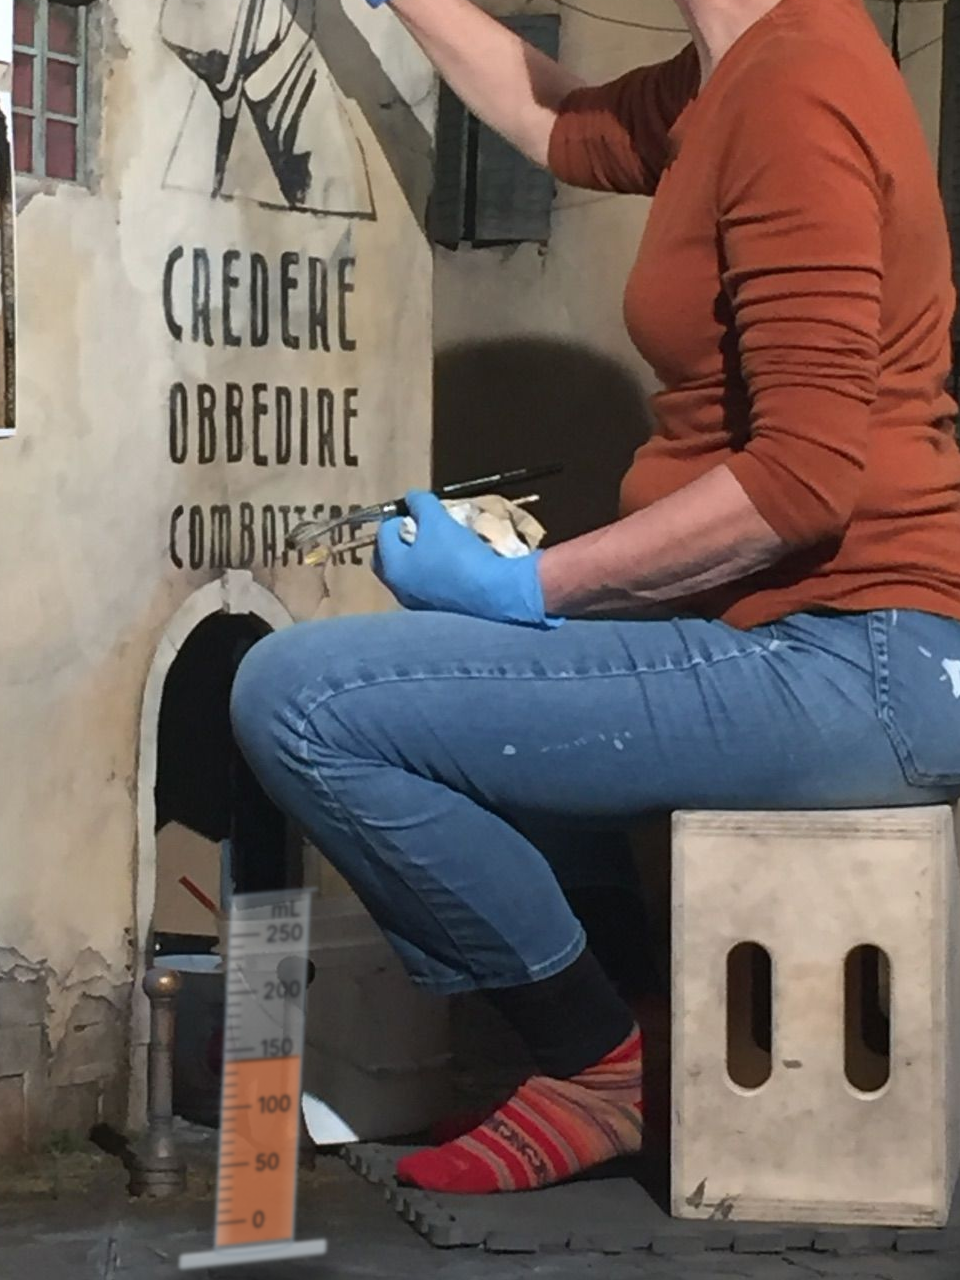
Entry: 140 mL
